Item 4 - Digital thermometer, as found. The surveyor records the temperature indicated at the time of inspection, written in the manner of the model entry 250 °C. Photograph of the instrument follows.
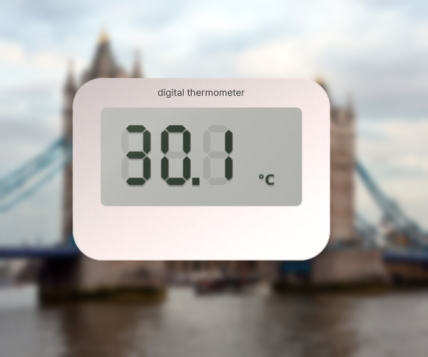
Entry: 30.1 °C
